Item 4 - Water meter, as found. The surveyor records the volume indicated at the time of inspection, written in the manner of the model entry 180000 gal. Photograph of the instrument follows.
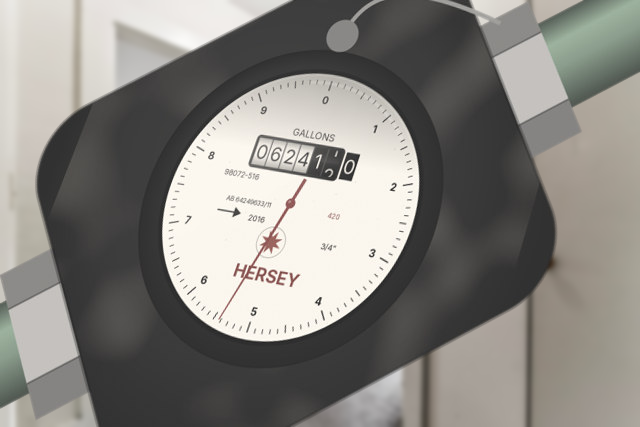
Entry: 624115.4 gal
